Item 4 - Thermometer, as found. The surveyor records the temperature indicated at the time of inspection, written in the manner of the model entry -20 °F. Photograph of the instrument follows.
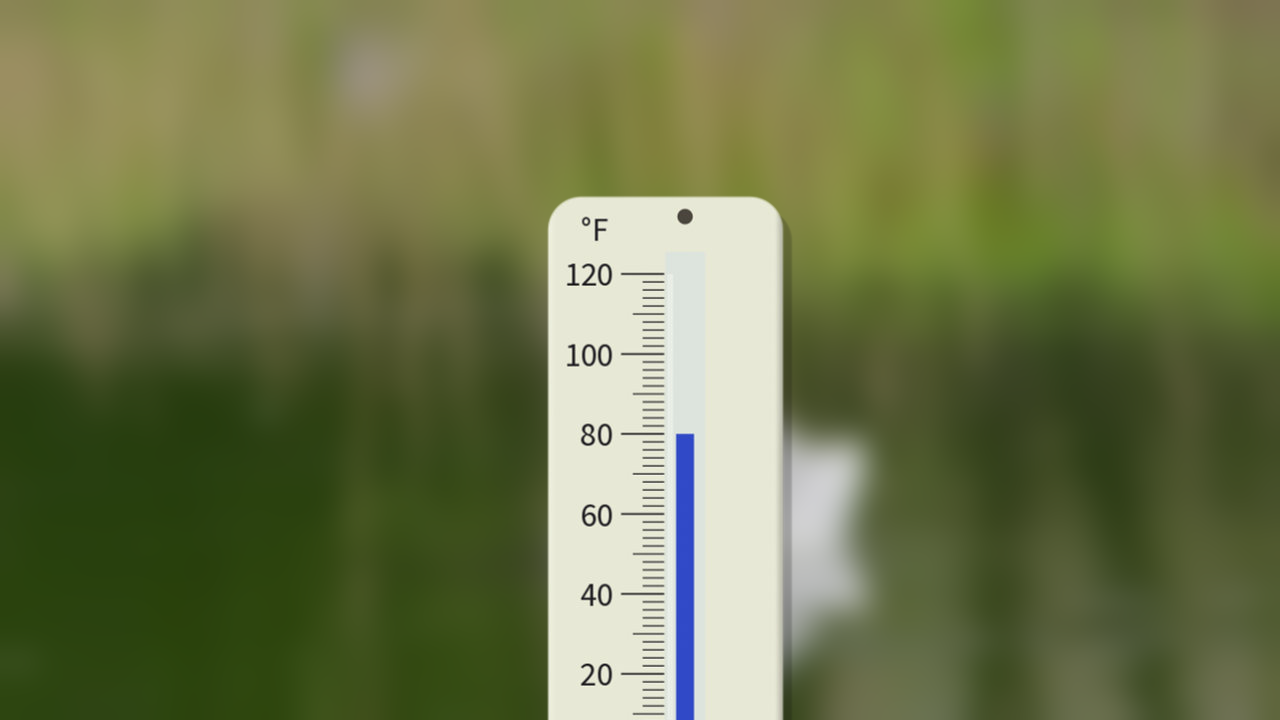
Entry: 80 °F
